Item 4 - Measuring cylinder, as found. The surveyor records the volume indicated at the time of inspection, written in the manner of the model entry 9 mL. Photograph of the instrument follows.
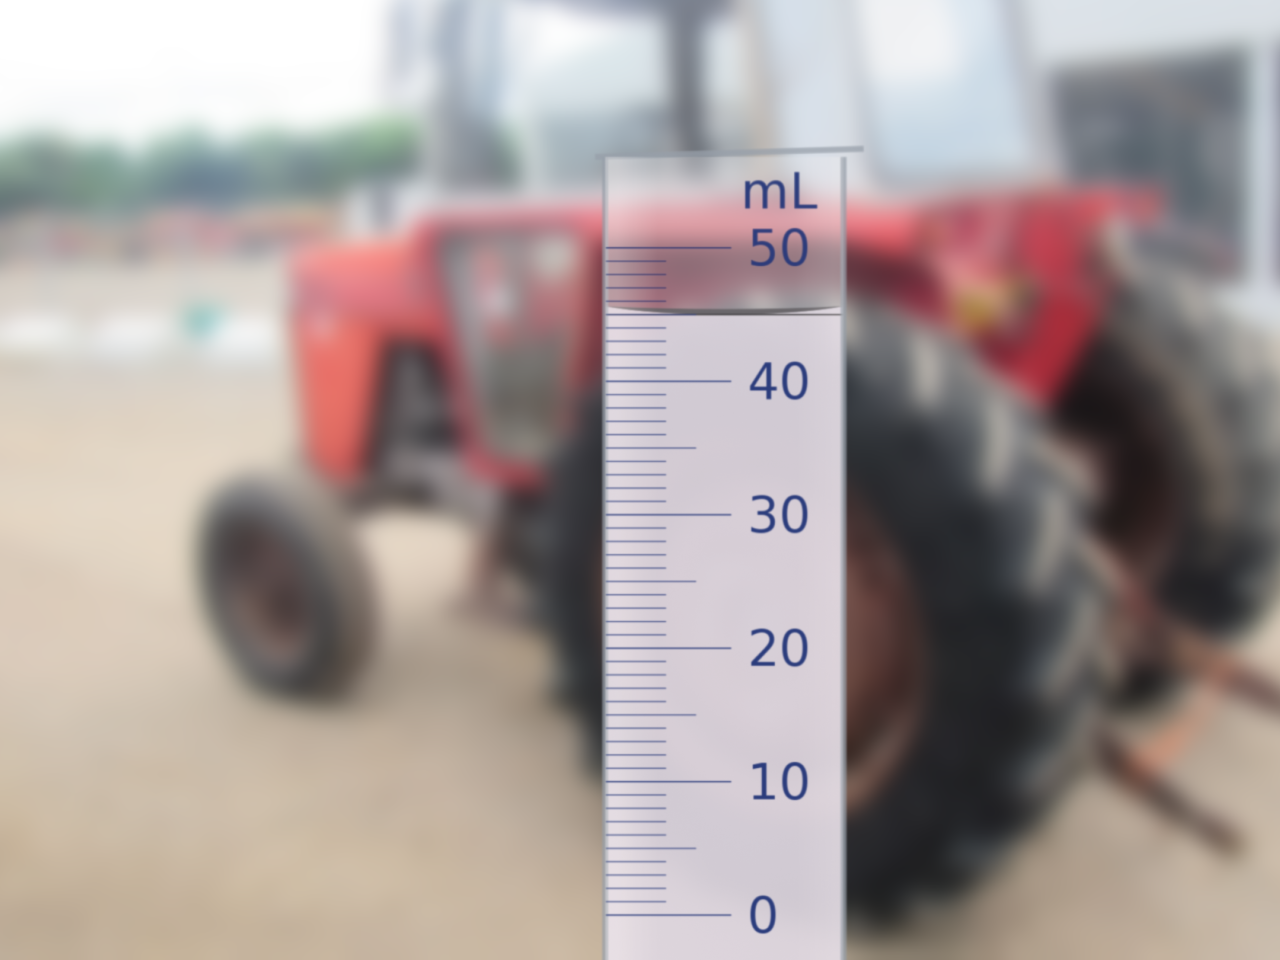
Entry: 45 mL
